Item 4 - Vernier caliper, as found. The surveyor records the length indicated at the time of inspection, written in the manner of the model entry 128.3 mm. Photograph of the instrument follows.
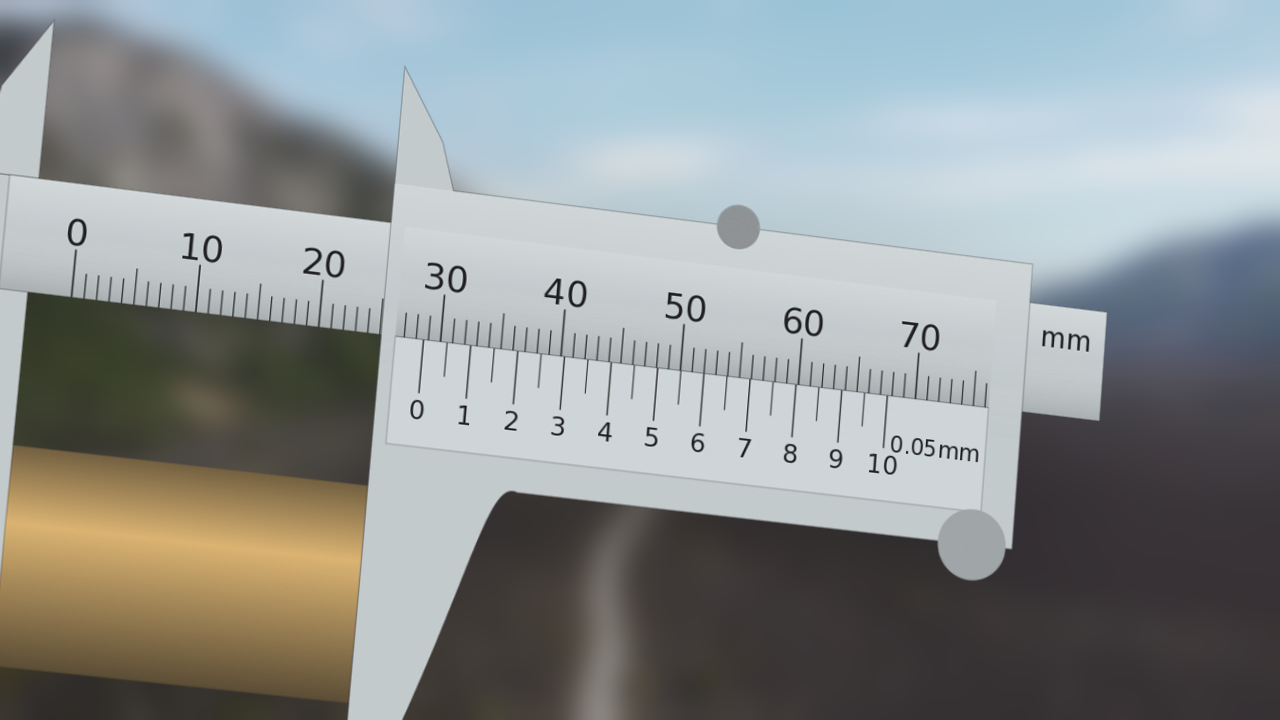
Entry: 28.6 mm
